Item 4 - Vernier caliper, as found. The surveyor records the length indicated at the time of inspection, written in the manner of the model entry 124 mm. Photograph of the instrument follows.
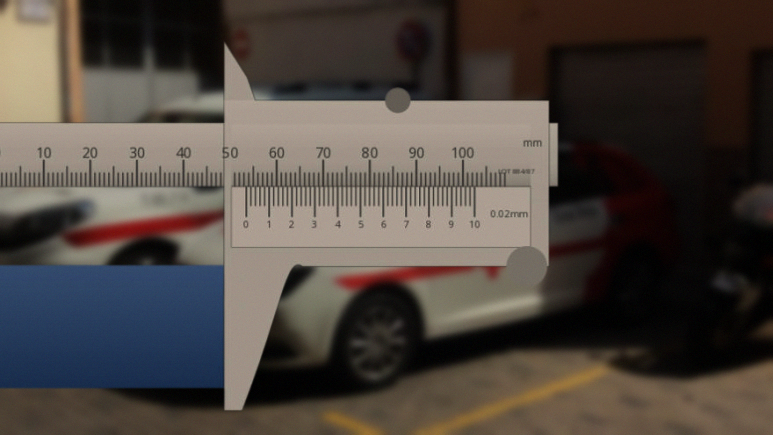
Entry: 53.5 mm
